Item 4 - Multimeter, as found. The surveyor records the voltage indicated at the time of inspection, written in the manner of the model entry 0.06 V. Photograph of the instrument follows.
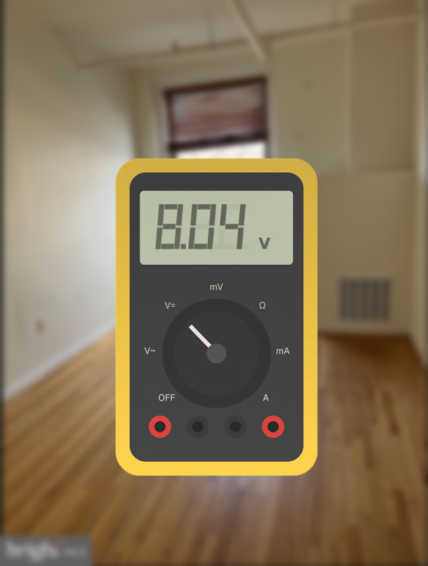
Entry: 8.04 V
